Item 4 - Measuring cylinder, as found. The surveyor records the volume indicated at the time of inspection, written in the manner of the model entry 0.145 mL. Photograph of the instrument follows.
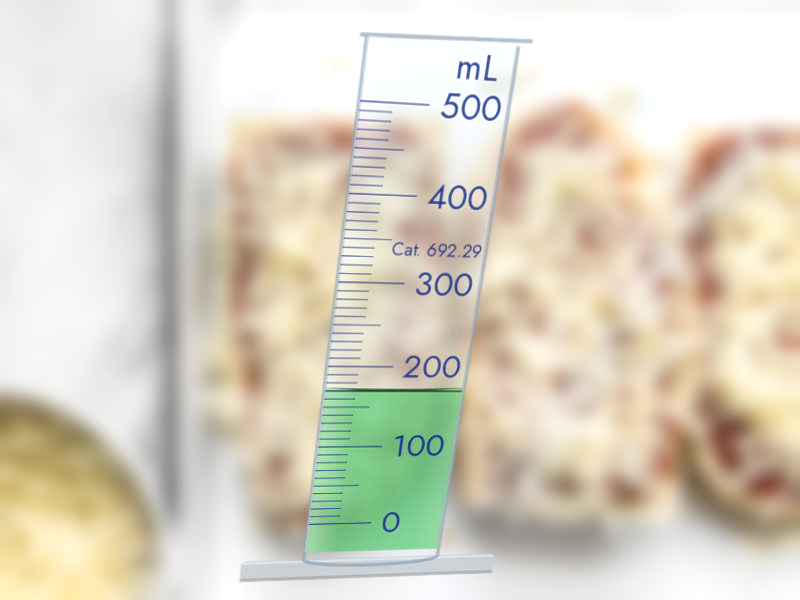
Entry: 170 mL
